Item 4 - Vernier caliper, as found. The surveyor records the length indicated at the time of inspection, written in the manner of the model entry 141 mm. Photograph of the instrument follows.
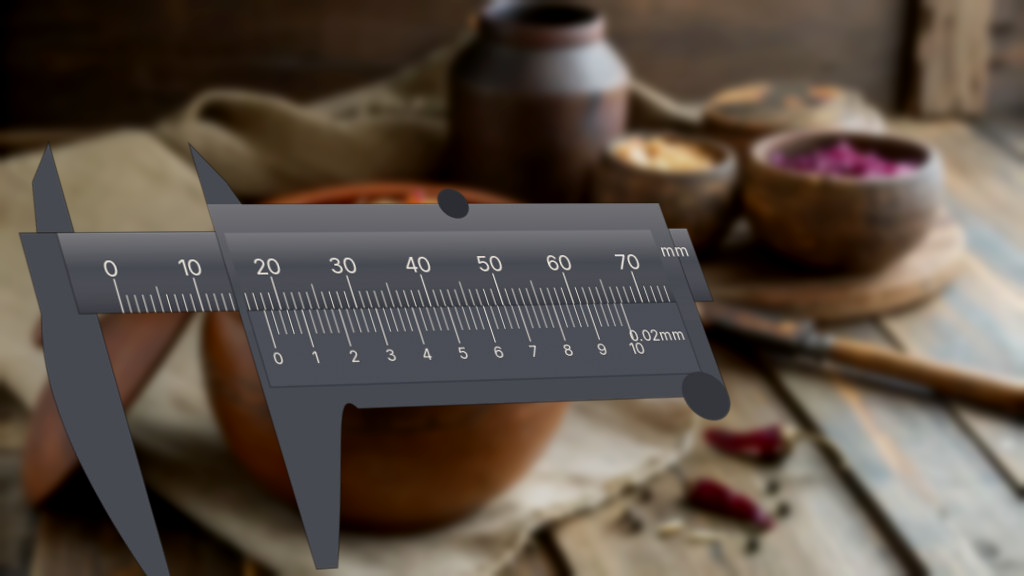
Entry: 17.8 mm
